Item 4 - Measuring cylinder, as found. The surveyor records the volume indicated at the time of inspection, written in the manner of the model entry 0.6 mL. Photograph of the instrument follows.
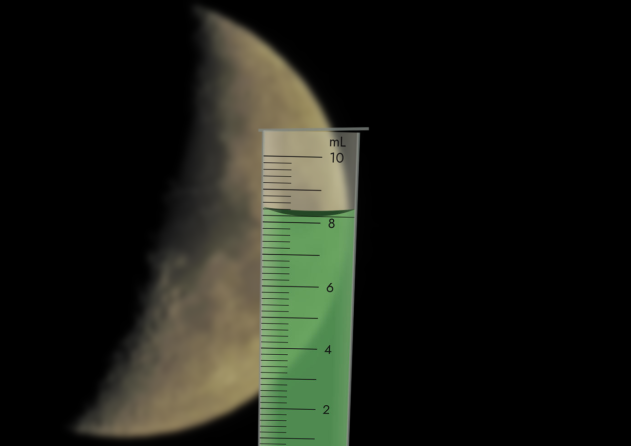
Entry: 8.2 mL
